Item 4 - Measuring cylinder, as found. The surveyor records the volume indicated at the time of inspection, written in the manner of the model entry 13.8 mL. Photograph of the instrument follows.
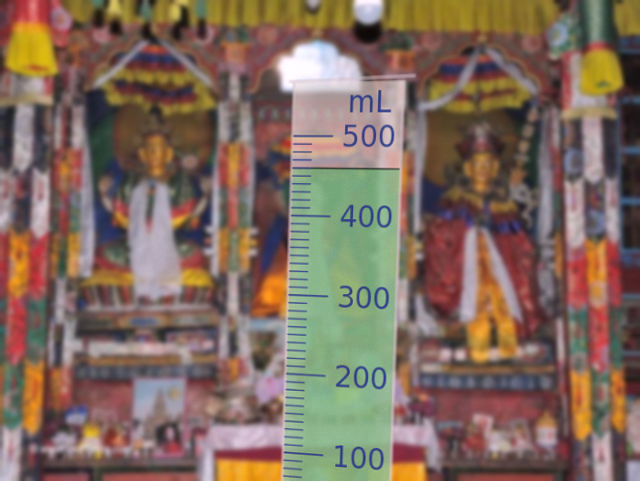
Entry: 460 mL
